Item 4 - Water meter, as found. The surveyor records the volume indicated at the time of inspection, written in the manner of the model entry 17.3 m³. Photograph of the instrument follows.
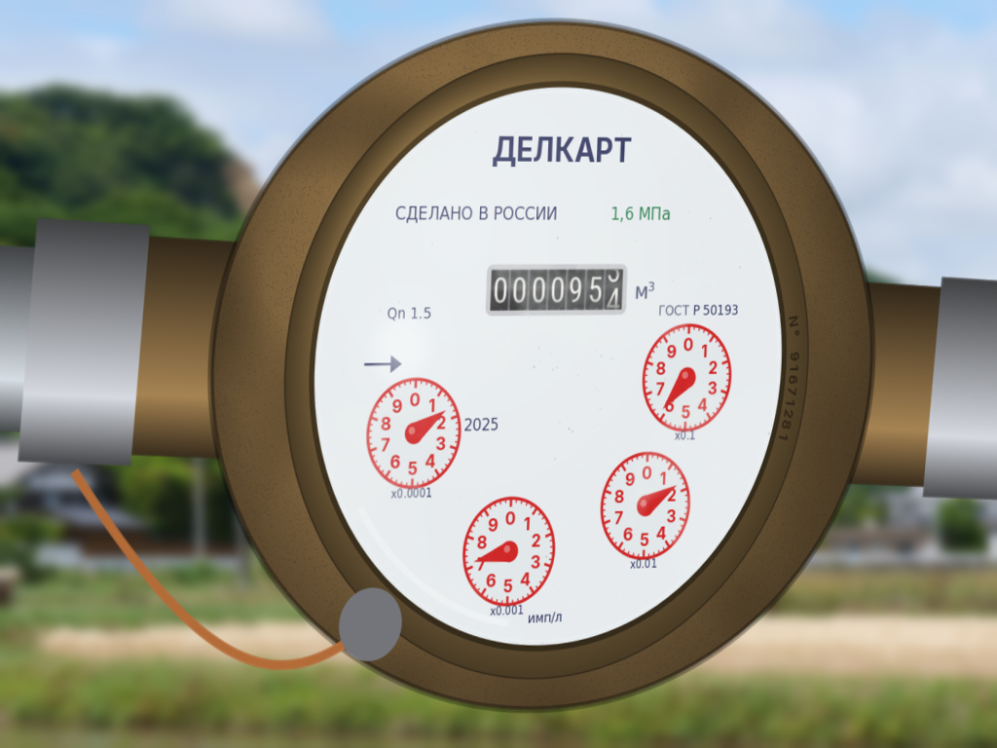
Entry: 953.6171 m³
